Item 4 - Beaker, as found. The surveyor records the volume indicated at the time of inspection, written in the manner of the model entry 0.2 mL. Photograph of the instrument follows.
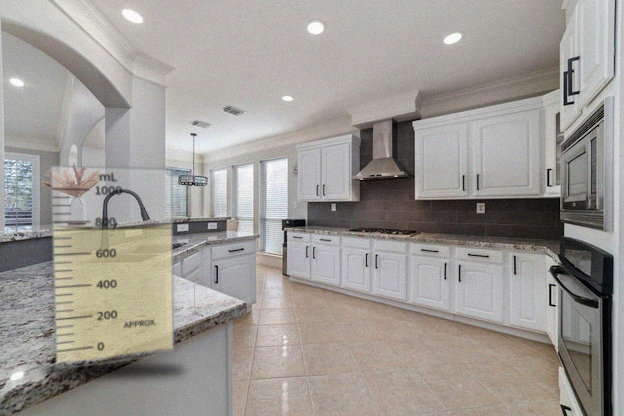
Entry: 750 mL
